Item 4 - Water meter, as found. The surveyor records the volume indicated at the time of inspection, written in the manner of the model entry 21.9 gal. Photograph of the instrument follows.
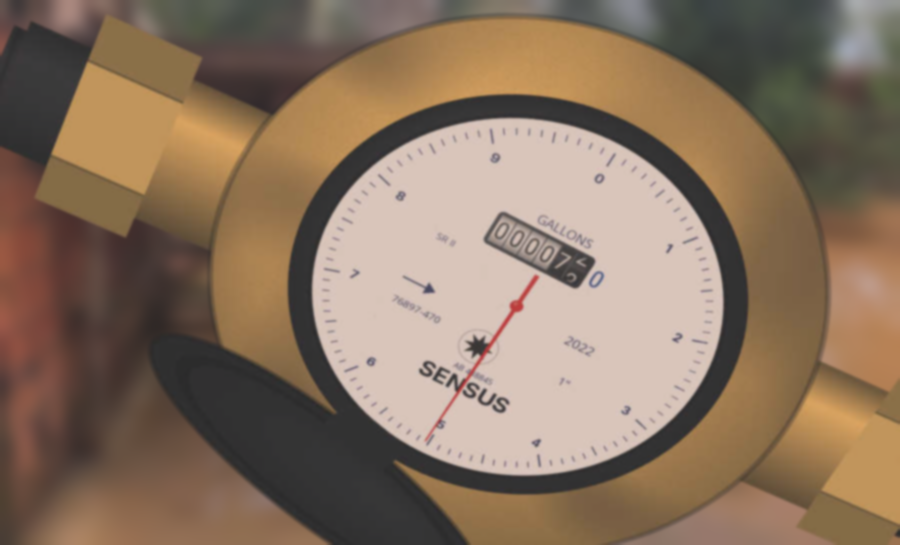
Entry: 725.0 gal
